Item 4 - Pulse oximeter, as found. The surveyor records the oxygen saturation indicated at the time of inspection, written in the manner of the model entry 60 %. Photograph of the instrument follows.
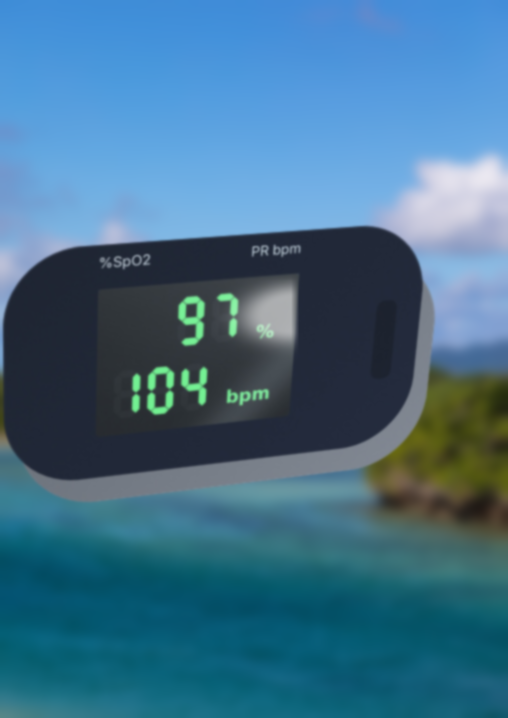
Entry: 97 %
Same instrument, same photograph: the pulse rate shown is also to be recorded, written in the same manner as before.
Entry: 104 bpm
